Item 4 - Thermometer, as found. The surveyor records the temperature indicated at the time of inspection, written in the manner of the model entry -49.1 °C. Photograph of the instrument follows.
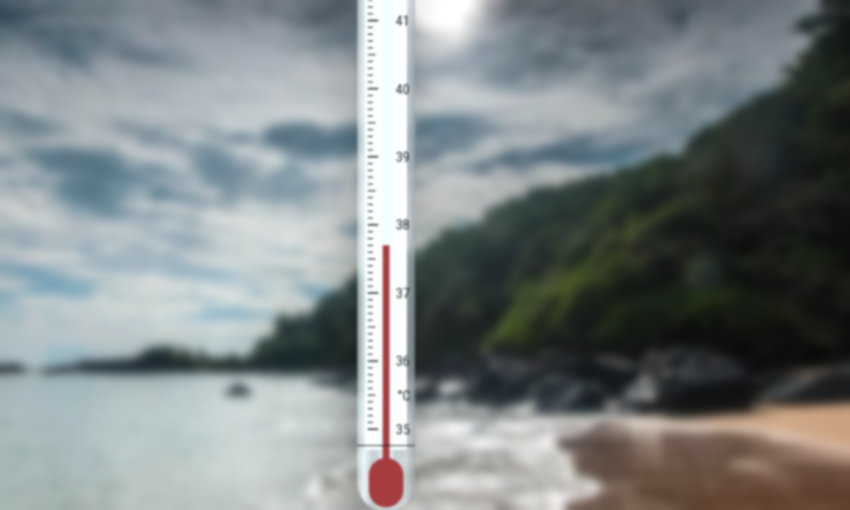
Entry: 37.7 °C
